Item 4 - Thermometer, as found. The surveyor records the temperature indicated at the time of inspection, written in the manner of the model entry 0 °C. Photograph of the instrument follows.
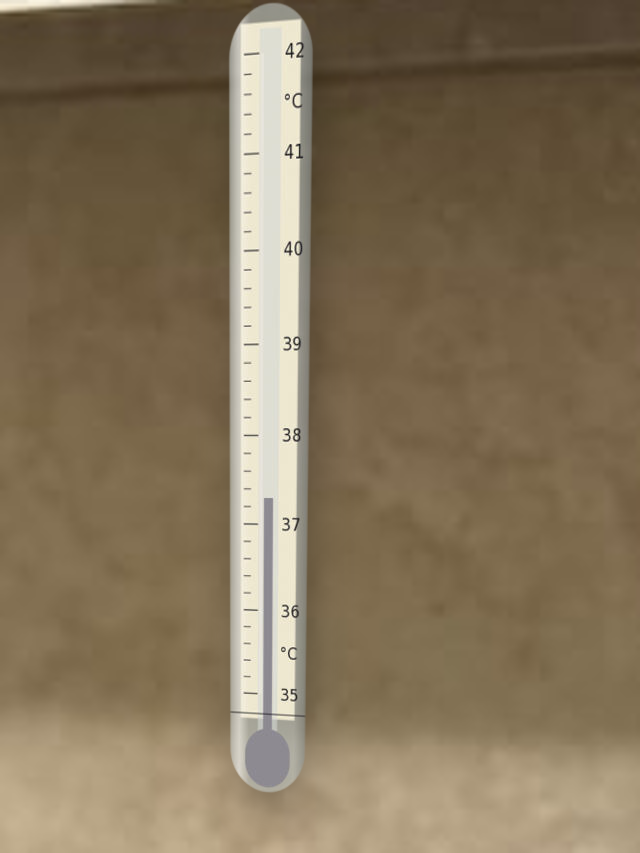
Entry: 37.3 °C
